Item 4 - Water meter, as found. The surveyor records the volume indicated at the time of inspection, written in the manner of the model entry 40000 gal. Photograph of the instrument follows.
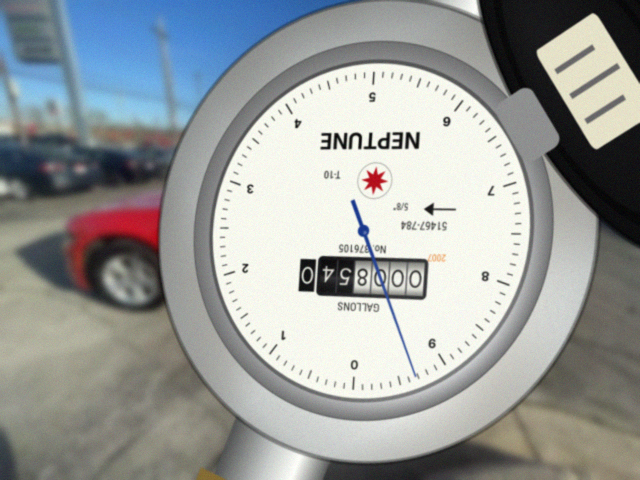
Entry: 8539.3 gal
